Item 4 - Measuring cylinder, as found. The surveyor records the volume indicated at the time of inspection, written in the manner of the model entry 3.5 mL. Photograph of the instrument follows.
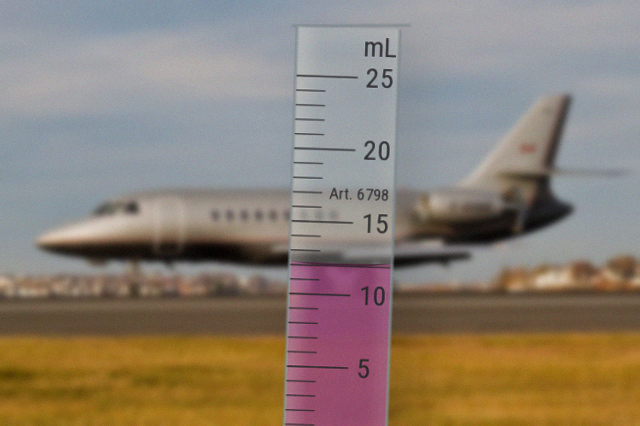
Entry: 12 mL
